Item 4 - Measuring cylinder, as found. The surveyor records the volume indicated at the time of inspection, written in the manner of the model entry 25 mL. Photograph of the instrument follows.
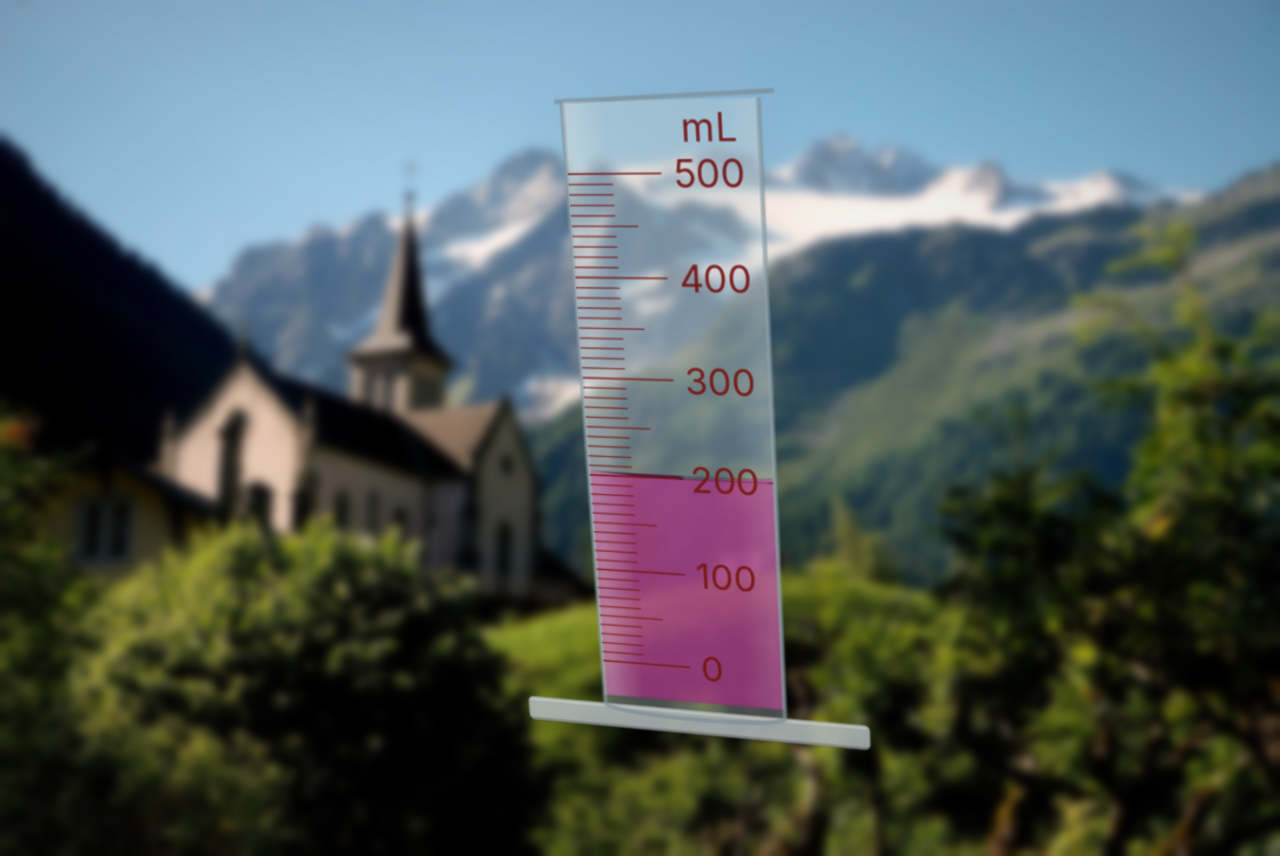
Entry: 200 mL
